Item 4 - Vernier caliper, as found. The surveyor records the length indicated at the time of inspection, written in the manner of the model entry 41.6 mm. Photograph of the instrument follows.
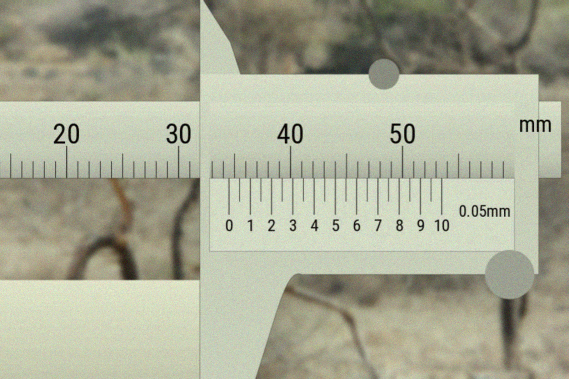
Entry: 34.5 mm
